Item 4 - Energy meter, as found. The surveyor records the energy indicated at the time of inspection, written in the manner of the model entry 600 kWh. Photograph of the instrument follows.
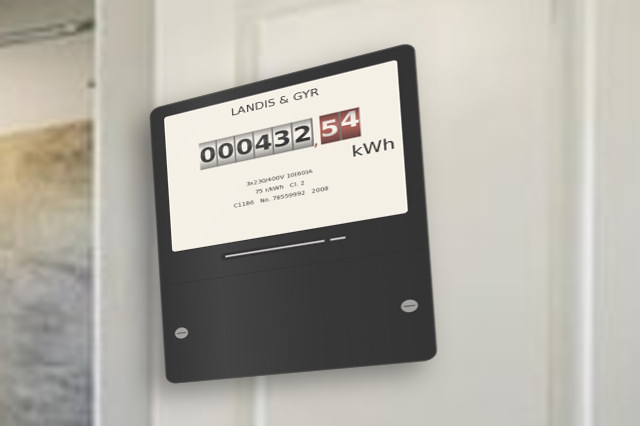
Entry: 432.54 kWh
